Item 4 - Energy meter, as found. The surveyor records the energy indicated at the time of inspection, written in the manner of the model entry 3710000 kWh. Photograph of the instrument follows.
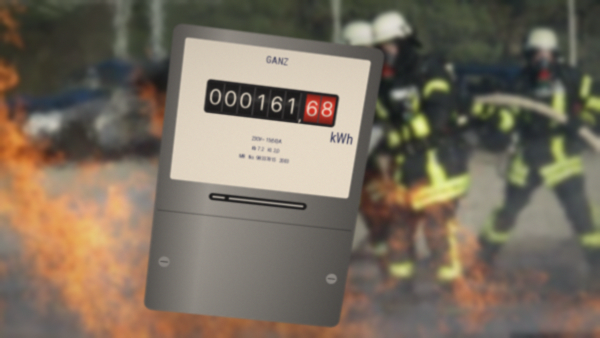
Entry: 161.68 kWh
